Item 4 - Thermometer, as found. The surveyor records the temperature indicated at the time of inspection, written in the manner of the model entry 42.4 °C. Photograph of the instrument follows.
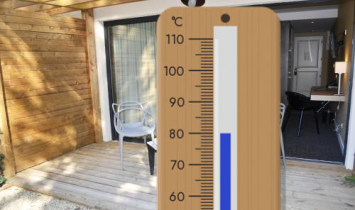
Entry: 80 °C
